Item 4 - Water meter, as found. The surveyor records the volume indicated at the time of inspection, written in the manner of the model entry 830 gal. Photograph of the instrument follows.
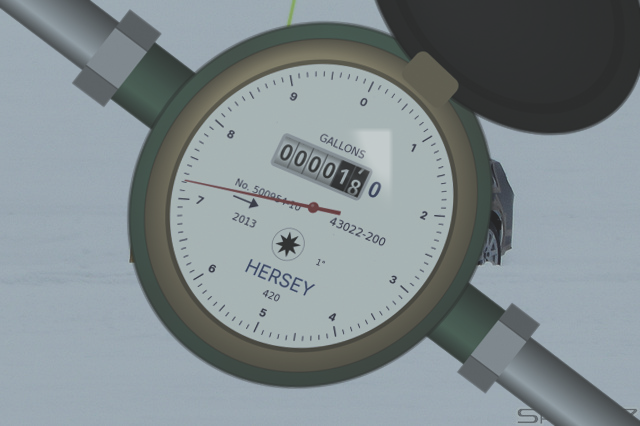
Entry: 177.2 gal
